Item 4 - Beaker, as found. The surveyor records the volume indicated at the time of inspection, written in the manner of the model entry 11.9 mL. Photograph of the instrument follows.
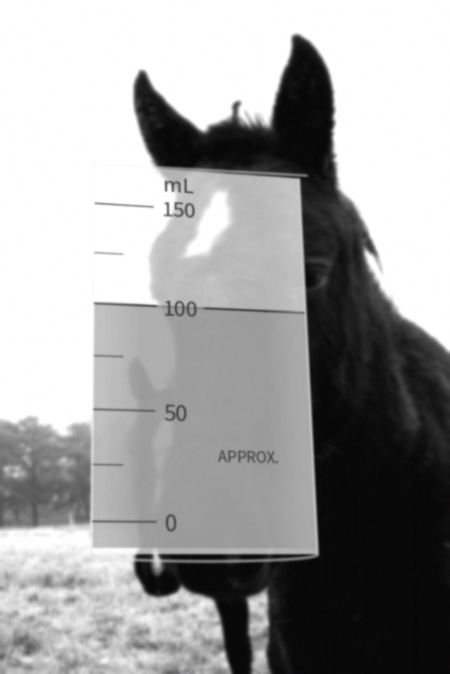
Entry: 100 mL
